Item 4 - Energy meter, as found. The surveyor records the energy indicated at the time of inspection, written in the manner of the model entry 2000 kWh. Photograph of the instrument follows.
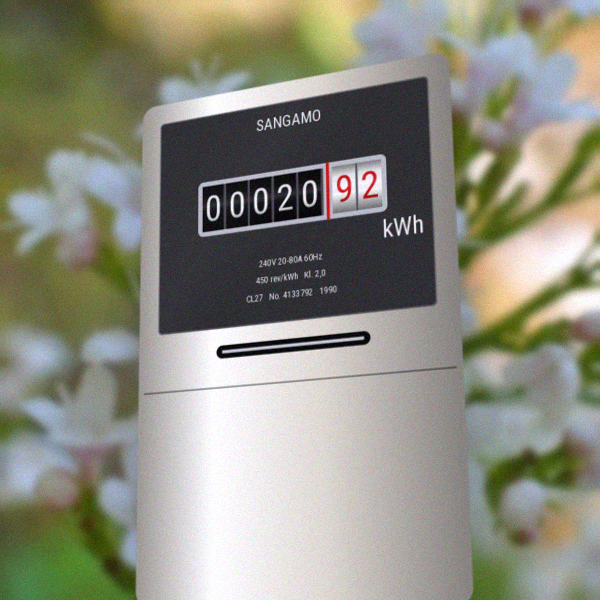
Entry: 20.92 kWh
